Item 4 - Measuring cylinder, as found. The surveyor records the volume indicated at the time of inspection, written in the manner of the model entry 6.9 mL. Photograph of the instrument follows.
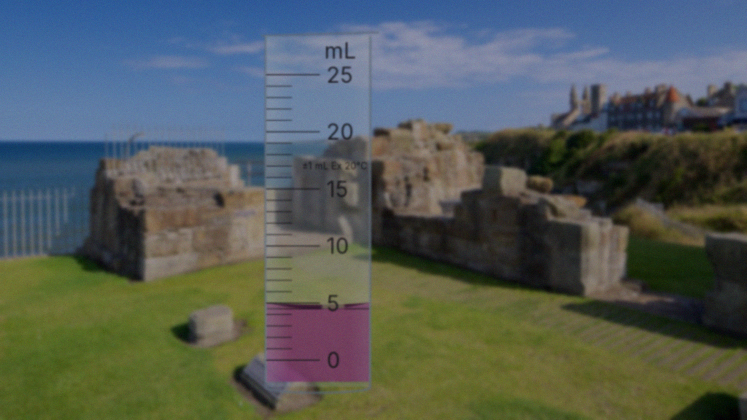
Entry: 4.5 mL
